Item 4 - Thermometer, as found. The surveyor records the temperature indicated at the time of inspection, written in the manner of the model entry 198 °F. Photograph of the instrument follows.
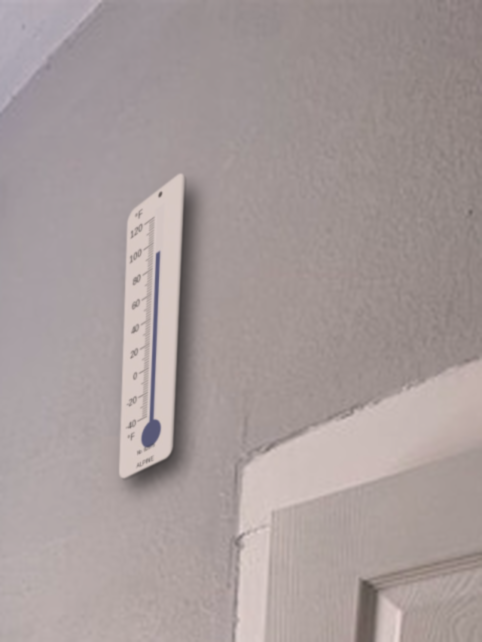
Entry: 90 °F
